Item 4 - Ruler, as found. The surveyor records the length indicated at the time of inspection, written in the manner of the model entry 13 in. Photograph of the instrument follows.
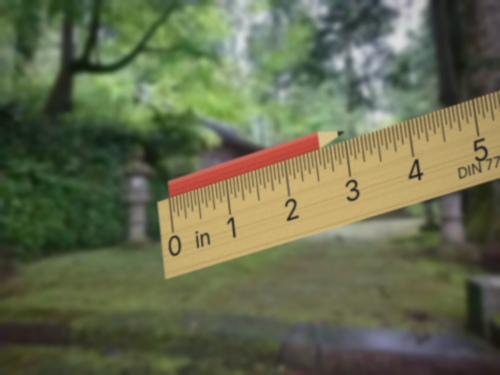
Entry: 3 in
